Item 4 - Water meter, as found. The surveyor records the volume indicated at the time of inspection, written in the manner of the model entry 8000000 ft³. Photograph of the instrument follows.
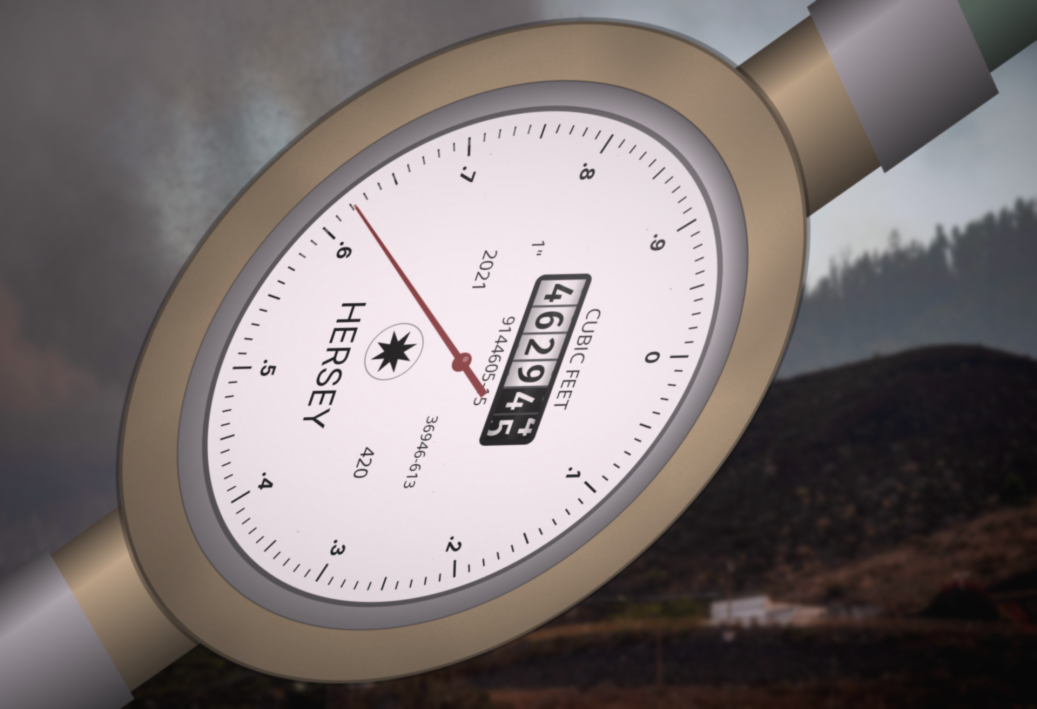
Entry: 462944.62 ft³
